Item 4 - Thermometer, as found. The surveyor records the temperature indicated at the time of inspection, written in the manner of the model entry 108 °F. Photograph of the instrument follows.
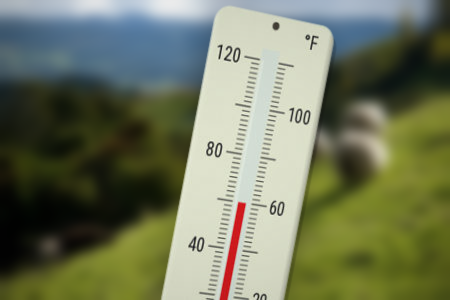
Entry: 60 °F
